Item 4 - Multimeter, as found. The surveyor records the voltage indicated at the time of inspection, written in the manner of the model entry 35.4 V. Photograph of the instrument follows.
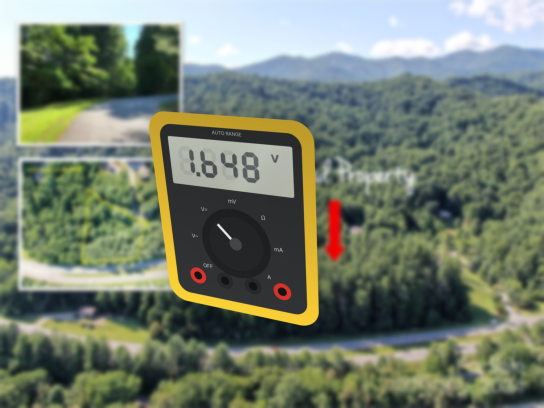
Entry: 1.648 V
